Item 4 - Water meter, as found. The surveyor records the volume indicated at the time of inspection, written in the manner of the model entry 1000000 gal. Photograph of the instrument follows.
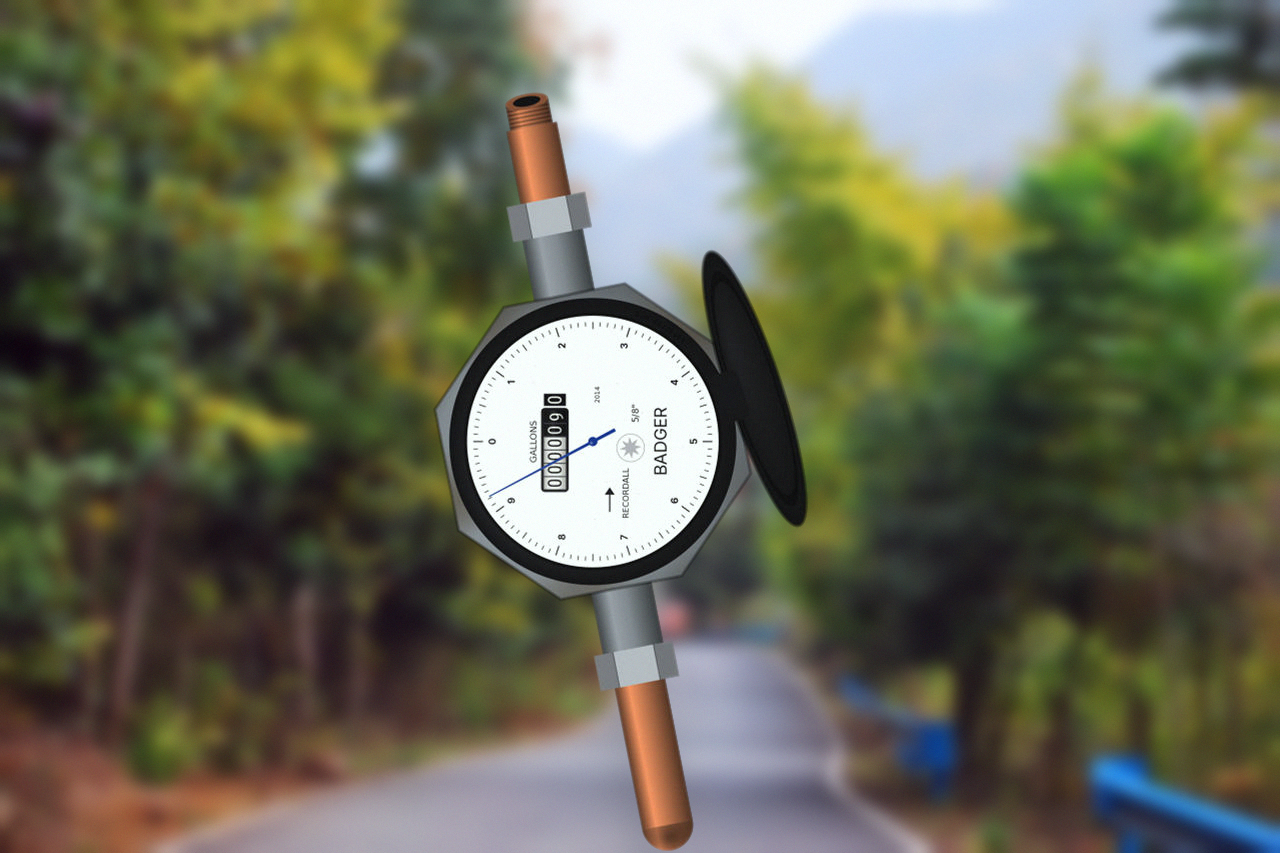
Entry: 89.2 gal
